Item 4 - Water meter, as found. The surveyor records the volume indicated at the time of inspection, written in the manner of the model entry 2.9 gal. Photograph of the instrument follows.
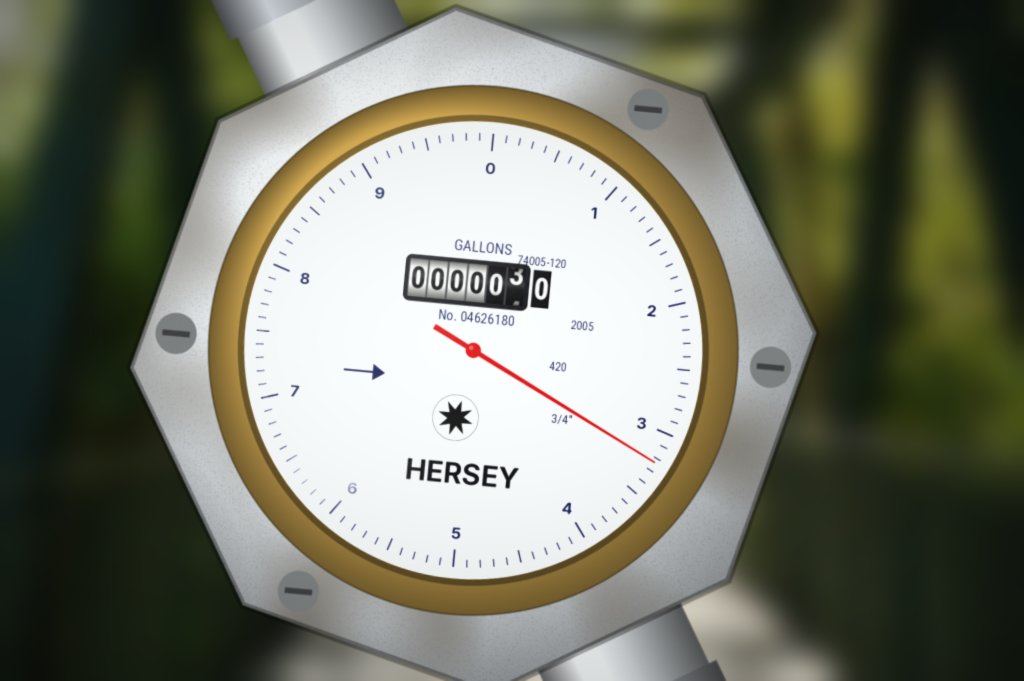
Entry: 33.2 gal
